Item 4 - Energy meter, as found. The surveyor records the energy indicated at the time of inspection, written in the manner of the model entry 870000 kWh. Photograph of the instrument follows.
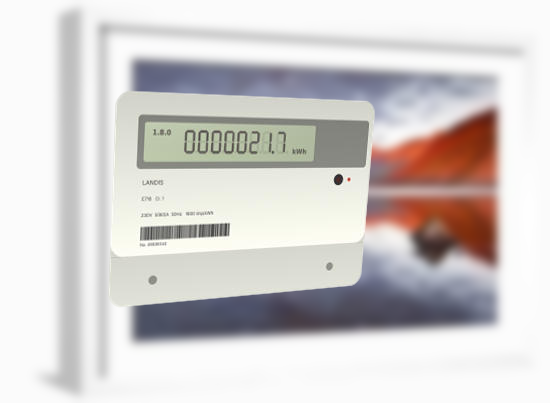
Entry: 21.7 kWh
